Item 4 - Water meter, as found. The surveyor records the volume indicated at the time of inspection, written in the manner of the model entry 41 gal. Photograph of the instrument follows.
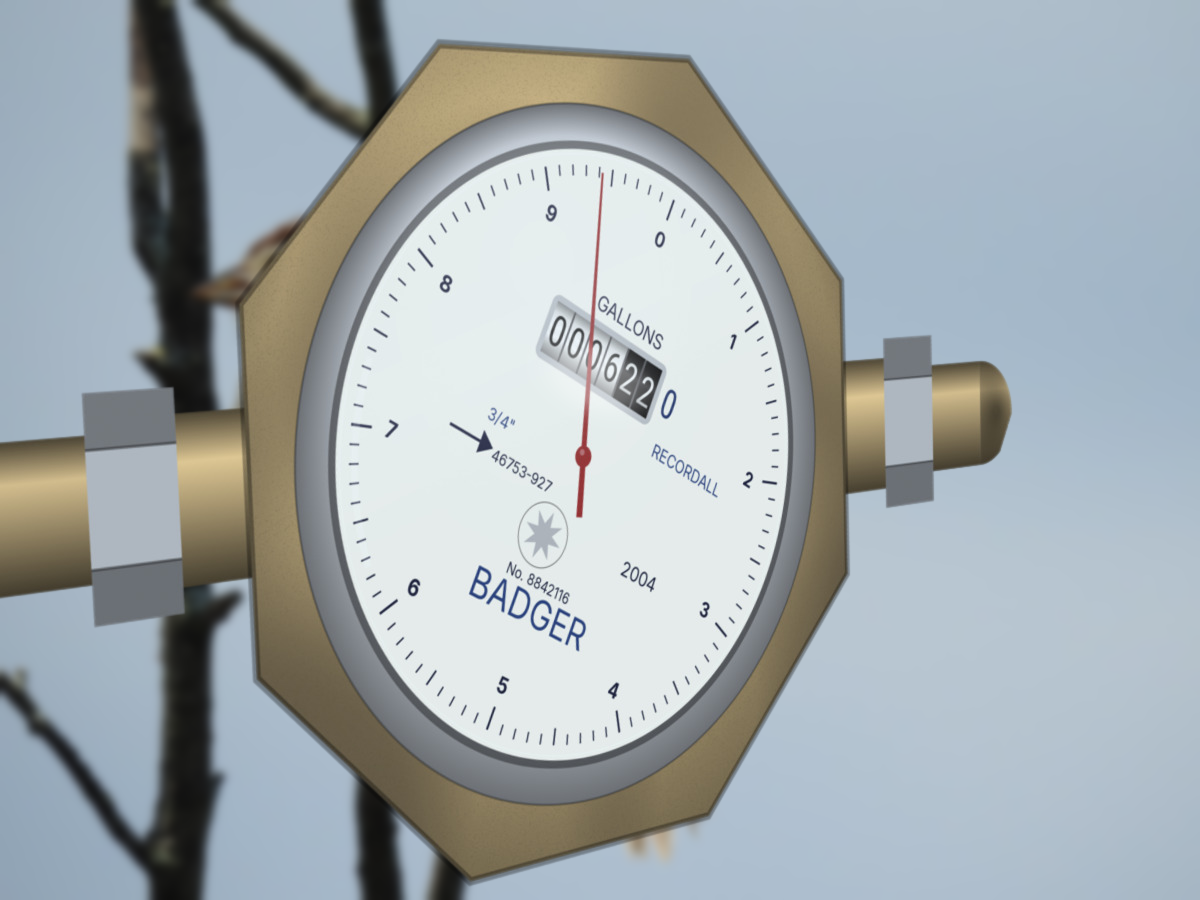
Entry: 6219.4 gal
